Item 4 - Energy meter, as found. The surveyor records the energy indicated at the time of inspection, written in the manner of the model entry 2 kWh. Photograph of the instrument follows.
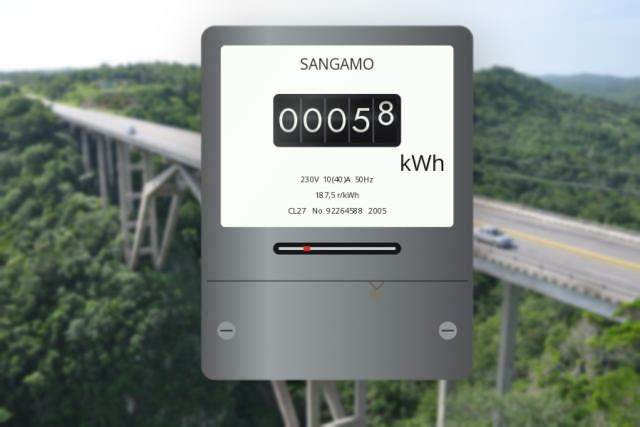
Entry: 58 kWh
